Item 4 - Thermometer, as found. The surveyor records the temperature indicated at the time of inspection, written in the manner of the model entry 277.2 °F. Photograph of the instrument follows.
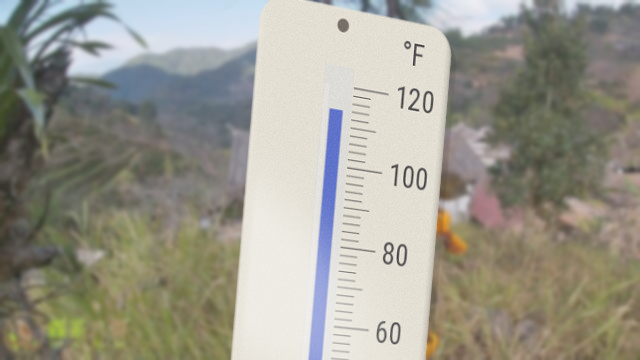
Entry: 114 °F
